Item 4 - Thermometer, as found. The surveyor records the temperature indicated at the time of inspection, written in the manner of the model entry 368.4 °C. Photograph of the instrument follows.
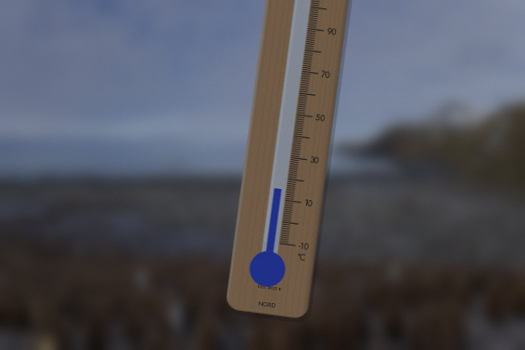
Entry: 15 °C
